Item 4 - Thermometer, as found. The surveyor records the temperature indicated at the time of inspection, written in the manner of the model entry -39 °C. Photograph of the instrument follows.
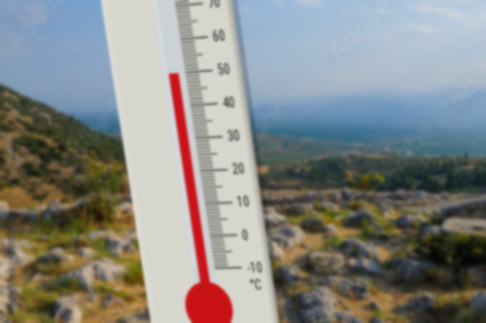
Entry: 50 °C
